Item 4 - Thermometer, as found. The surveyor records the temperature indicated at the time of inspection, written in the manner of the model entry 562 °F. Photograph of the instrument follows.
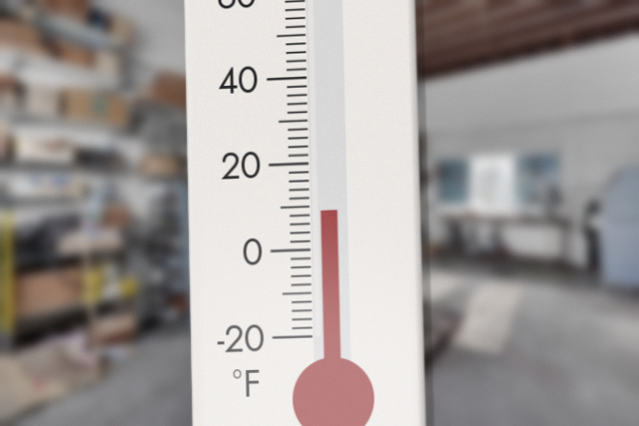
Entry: 9 °F
